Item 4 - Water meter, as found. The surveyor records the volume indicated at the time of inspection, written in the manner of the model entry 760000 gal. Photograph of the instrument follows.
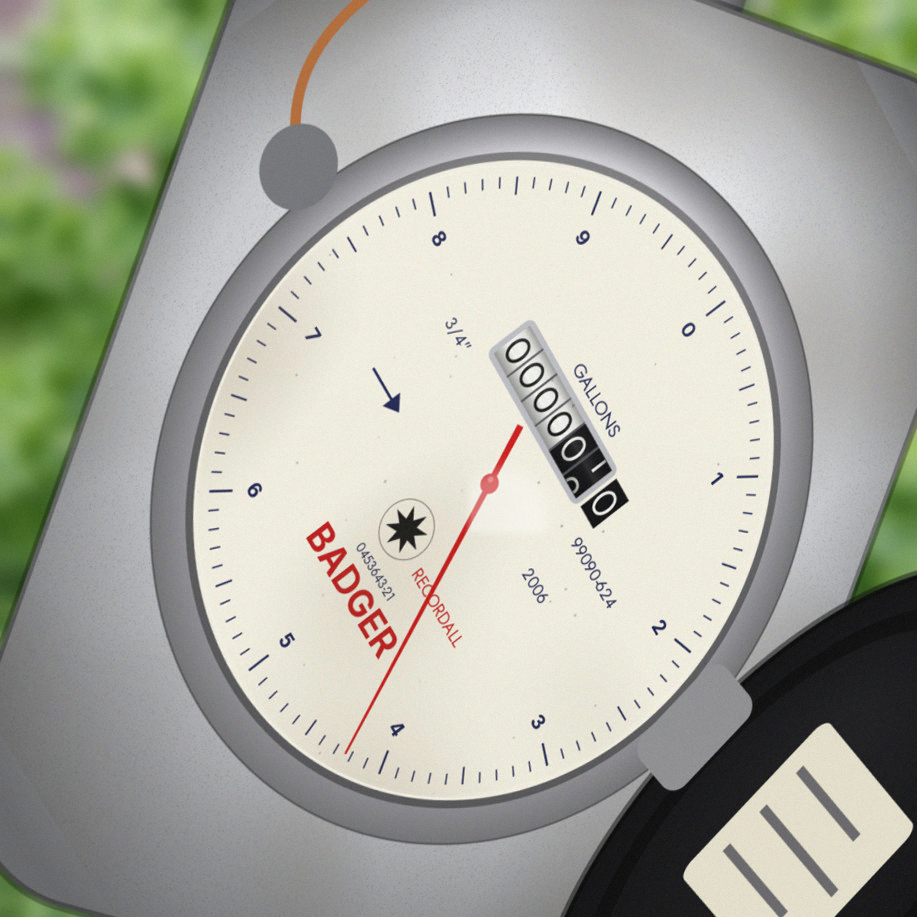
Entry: 14.2 gal
